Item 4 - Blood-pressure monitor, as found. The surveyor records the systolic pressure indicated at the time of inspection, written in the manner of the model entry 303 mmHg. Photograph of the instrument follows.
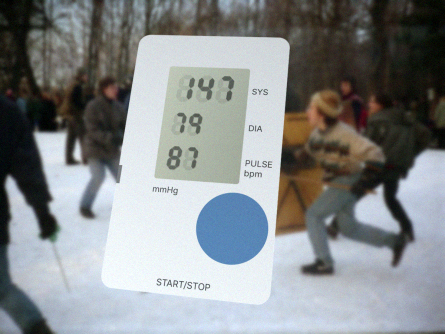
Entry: 147 mmHg
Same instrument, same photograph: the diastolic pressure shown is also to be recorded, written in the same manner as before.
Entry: 79 mmHg
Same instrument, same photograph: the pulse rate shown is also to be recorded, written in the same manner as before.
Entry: 87 bpm
